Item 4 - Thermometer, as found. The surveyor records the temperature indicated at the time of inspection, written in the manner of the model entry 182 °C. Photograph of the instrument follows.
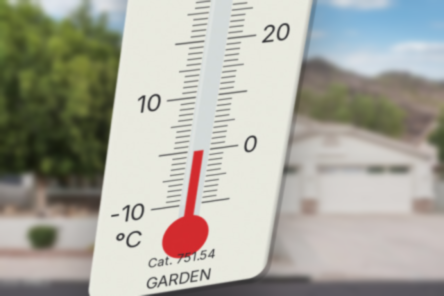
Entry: 0 °C
